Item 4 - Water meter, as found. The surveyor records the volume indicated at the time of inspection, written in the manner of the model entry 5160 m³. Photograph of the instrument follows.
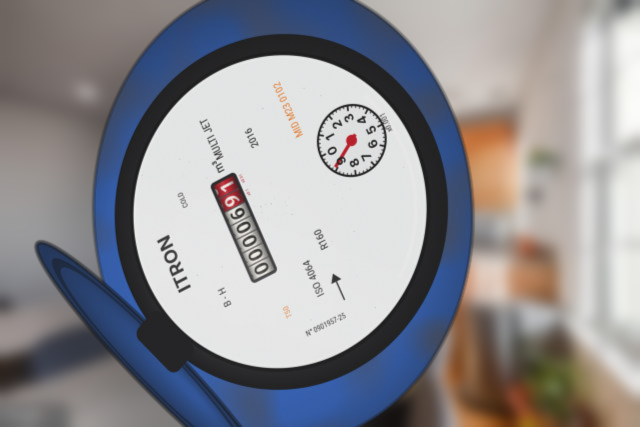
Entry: 6.909 m³
